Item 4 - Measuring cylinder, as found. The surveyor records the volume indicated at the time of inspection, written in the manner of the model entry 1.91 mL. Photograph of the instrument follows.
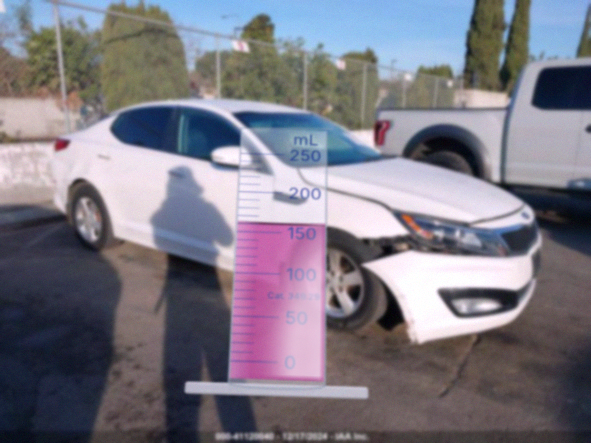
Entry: 160 mL
